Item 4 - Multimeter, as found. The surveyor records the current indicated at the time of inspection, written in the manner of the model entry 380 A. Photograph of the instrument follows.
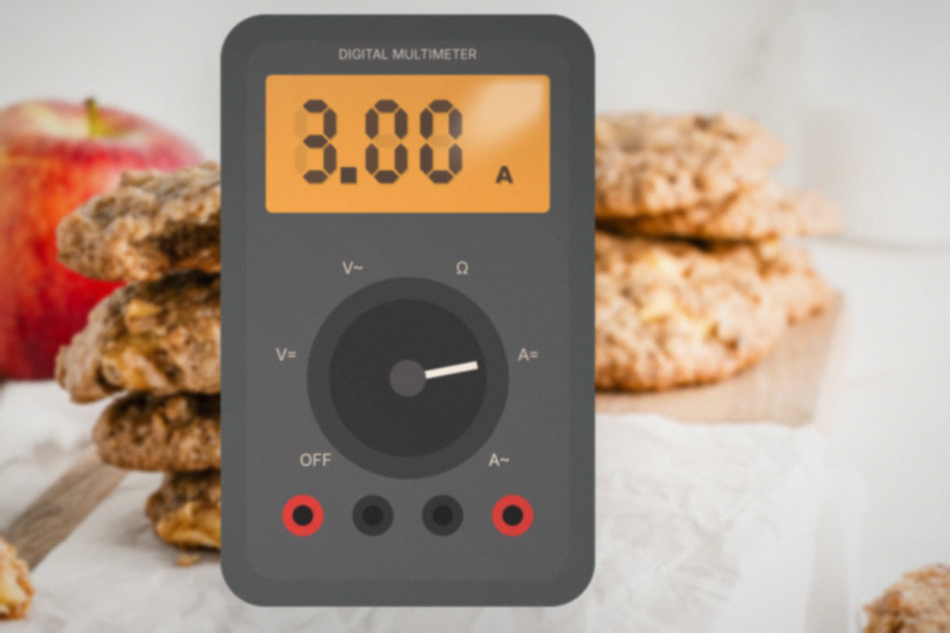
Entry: 3.00 A
